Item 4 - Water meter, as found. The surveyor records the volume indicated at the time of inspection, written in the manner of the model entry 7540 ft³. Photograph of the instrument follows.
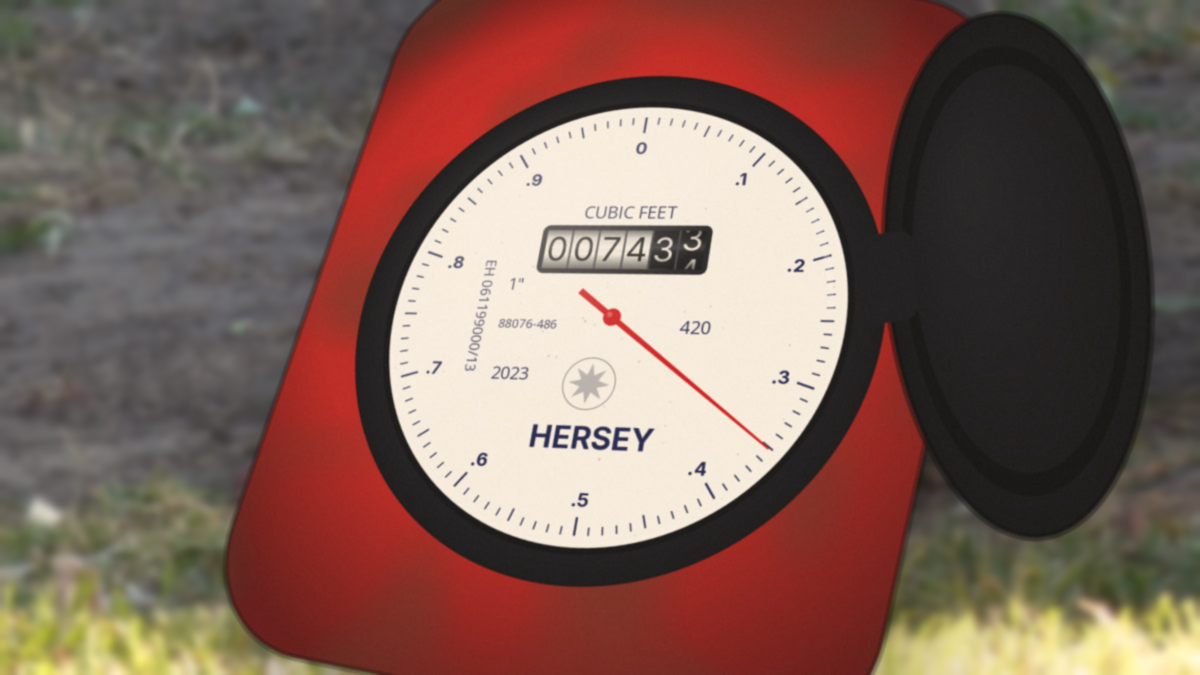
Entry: 7433.35 ft³
